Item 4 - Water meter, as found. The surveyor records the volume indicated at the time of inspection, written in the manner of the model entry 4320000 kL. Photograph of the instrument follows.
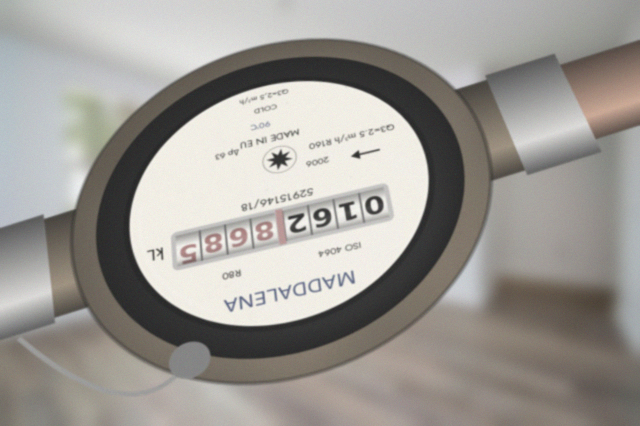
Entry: 162.8685 kL
